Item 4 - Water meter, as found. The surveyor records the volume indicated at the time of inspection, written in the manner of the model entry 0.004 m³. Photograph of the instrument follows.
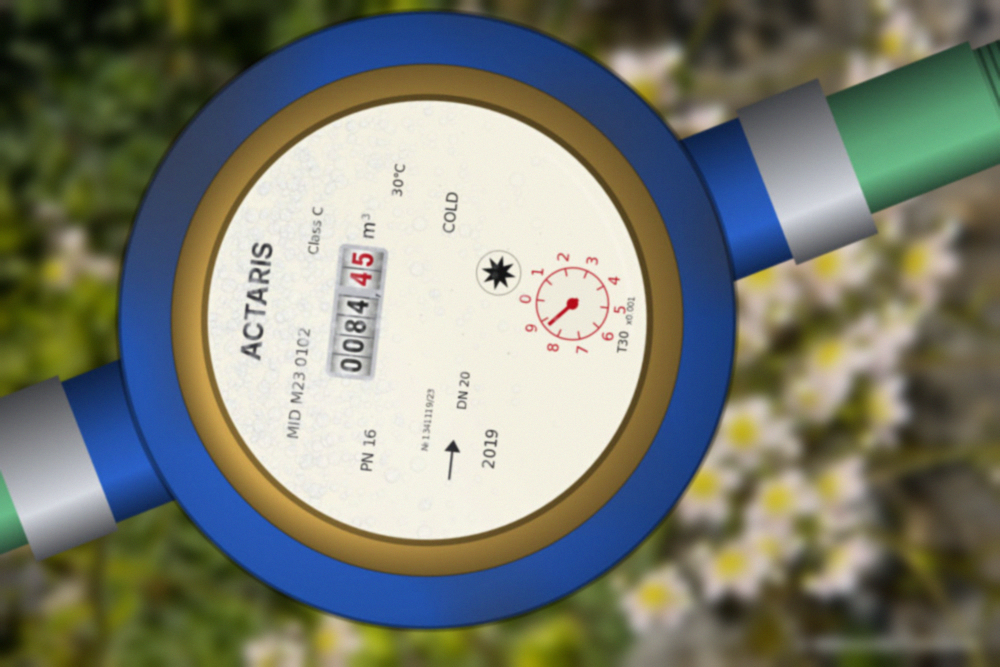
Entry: 84.458 m³
